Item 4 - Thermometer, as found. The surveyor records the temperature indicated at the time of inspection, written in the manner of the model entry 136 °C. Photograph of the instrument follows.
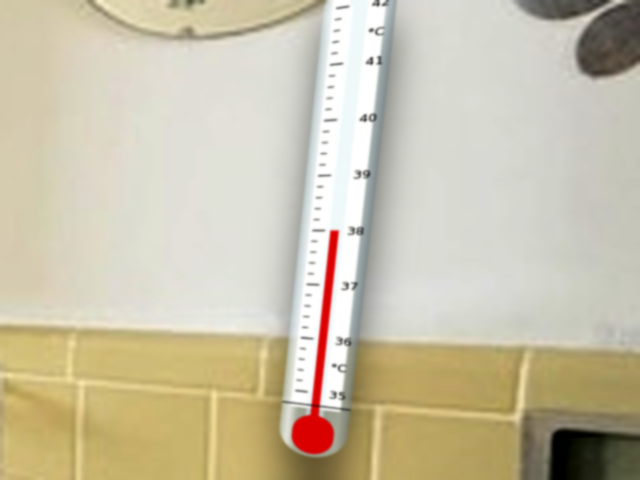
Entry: 38 °C
